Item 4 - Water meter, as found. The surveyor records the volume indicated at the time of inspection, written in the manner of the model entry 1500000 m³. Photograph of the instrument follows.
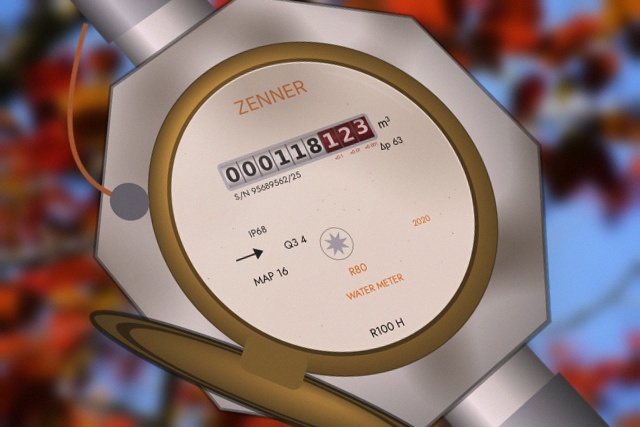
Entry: 118.123 m³
